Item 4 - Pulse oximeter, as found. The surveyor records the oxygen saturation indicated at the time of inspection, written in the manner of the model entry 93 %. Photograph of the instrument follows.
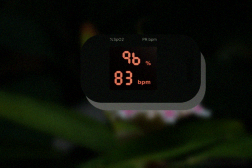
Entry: 96 %
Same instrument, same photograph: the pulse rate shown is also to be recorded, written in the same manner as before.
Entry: 83 bpm
